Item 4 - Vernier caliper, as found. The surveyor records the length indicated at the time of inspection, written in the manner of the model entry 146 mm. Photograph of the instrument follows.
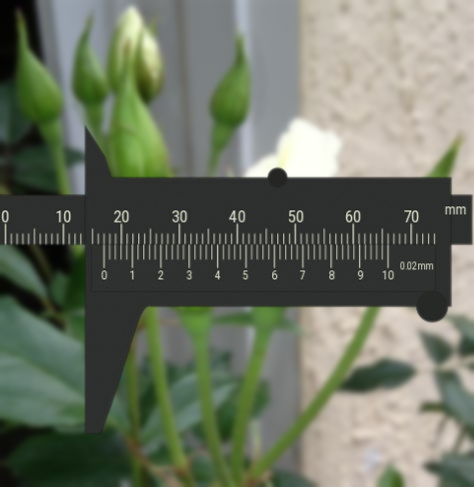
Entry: 17.0 mm
